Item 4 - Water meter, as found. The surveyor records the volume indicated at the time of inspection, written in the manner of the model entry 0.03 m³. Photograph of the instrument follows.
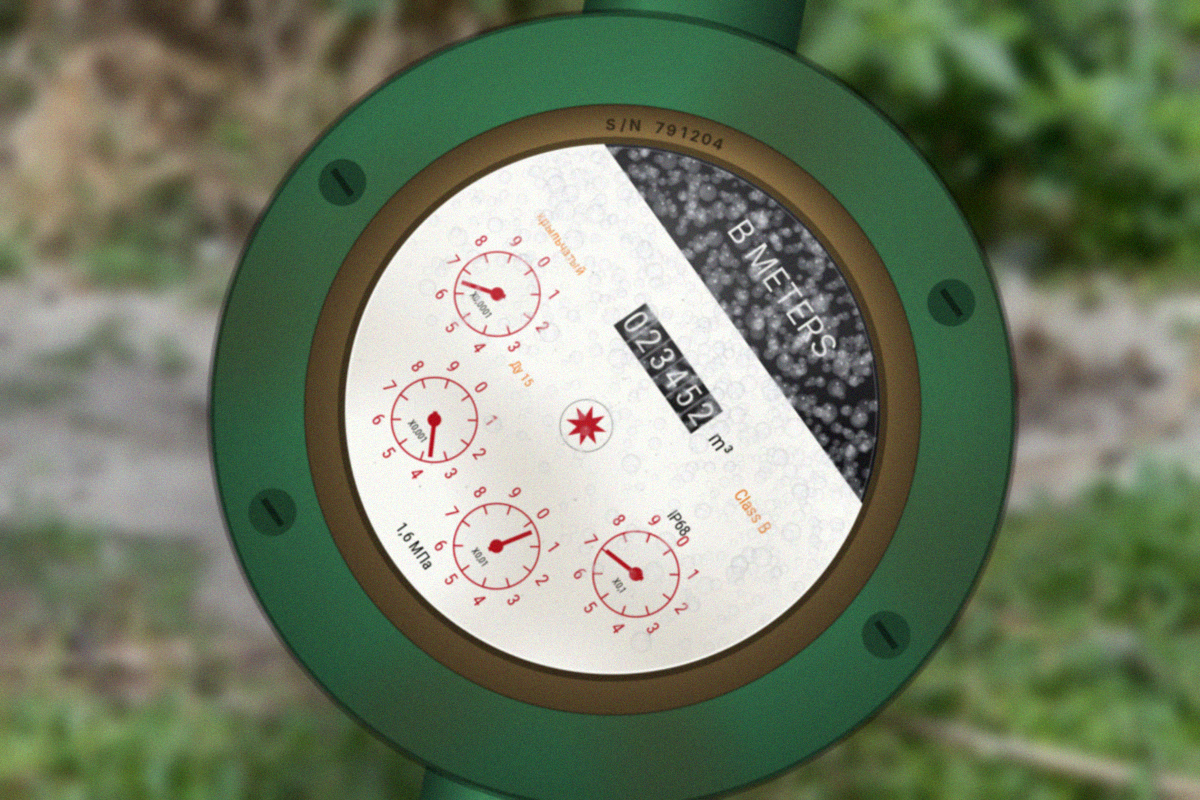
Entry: 23452.7036 m³
